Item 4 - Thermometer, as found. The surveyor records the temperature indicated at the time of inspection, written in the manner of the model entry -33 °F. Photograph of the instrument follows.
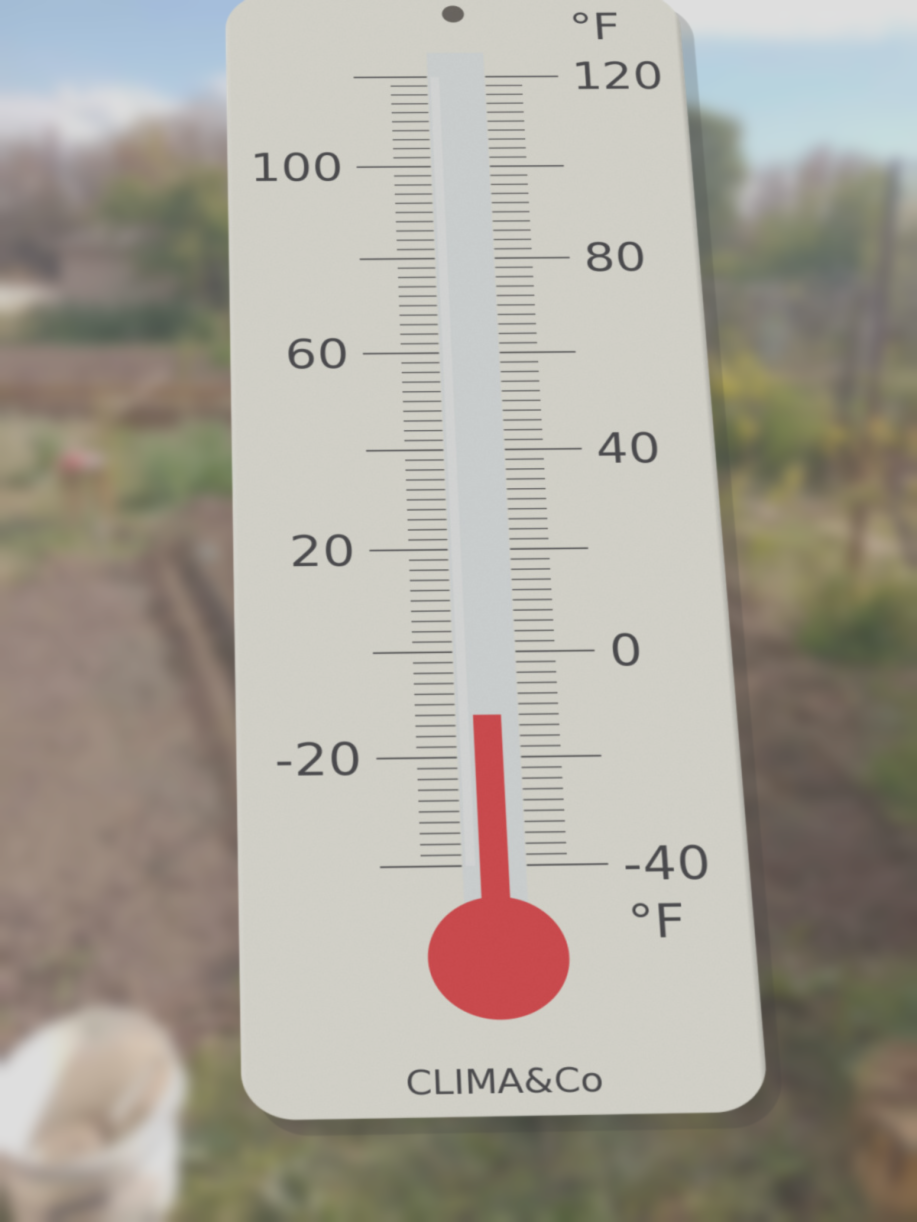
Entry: -12 °F
